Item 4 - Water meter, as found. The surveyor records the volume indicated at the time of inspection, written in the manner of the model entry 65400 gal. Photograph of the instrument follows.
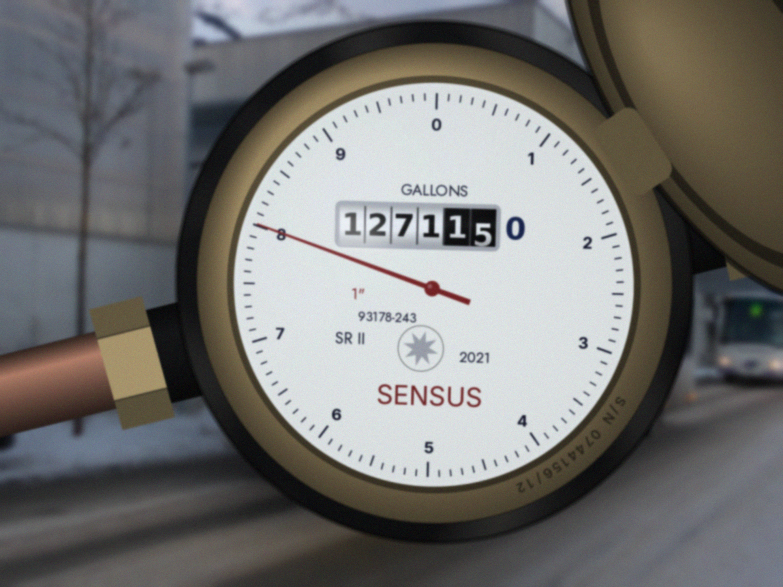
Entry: 1271148.0 gal
